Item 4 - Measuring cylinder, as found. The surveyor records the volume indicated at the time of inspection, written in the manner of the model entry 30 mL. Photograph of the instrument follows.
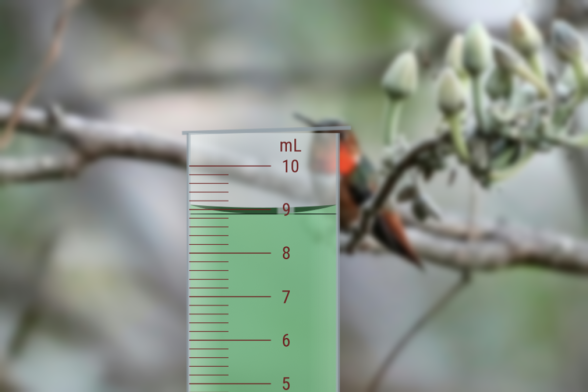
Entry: 8.9 mL
